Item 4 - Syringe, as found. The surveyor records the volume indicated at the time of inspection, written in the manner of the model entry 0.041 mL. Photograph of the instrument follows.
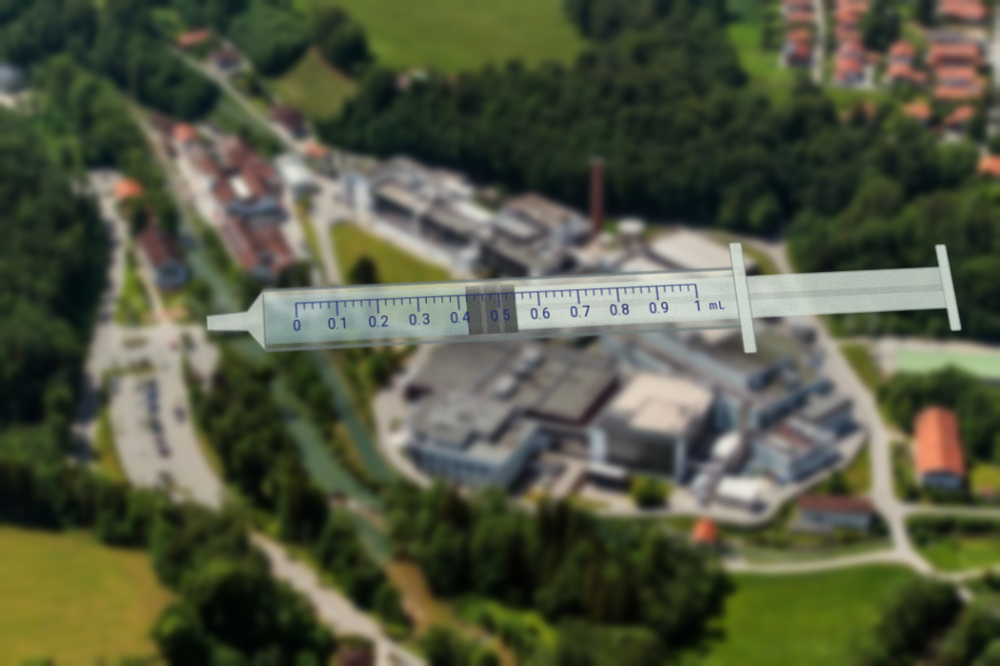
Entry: 0.42 mL
